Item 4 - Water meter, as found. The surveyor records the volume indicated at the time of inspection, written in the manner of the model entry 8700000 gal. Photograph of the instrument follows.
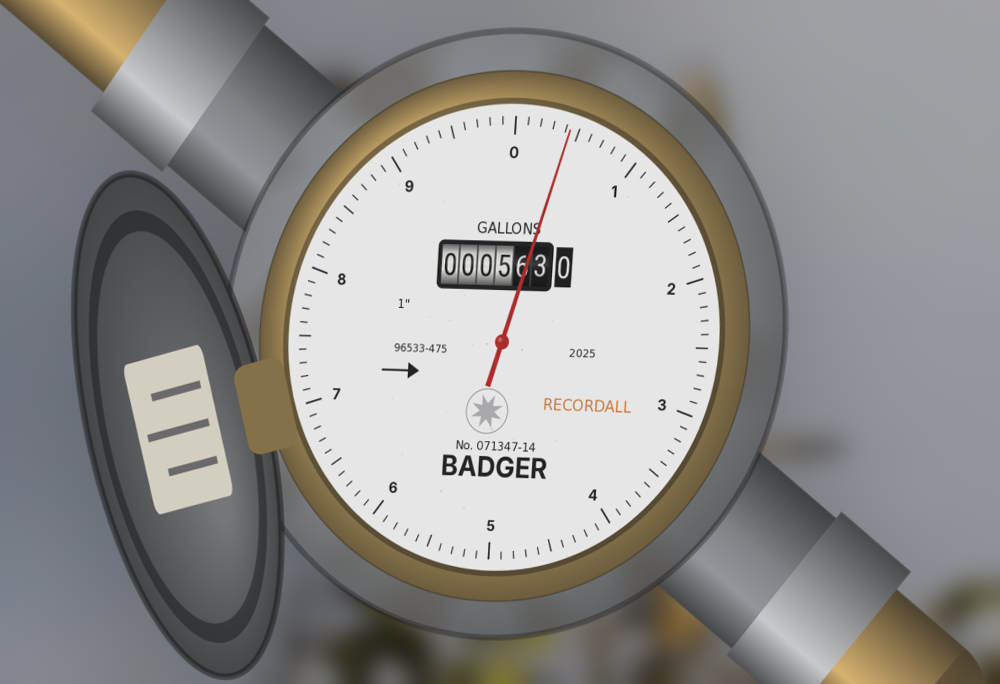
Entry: 5630.4 gal
